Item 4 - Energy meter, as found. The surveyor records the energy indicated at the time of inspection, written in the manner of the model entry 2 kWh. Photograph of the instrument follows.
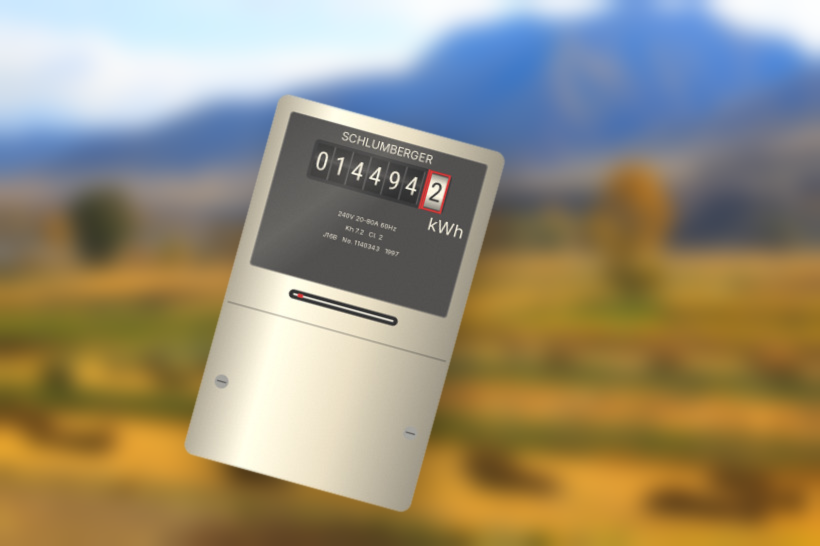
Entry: 14494.2 kWh
